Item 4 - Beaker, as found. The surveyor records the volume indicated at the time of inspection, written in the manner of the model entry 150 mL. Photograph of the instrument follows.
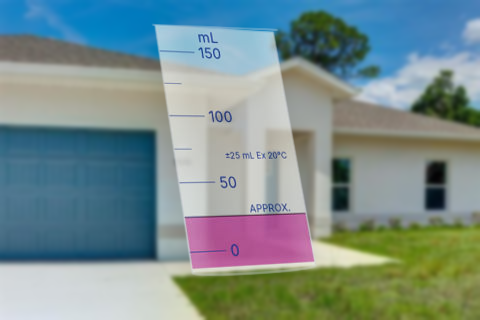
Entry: 25 mL
